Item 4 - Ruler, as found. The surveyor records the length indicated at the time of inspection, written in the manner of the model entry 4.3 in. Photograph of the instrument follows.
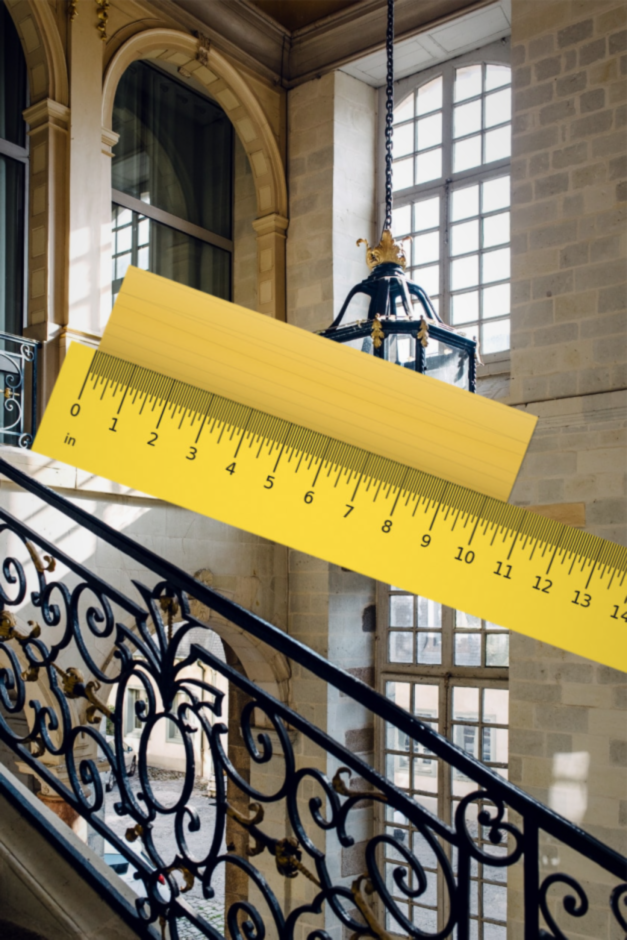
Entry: 10.5 in
